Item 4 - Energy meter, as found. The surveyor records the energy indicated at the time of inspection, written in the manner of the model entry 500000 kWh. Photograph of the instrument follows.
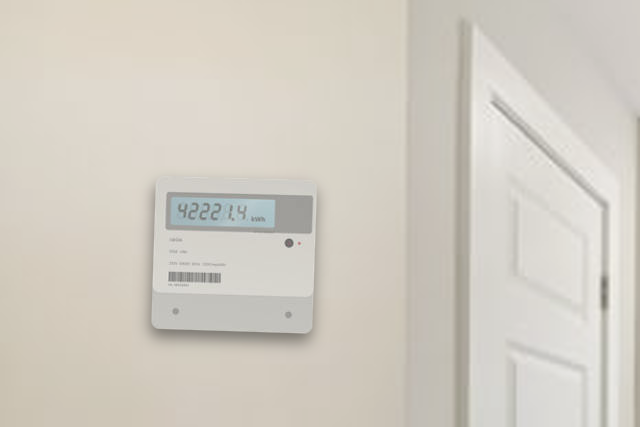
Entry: 42221.4 kWh
